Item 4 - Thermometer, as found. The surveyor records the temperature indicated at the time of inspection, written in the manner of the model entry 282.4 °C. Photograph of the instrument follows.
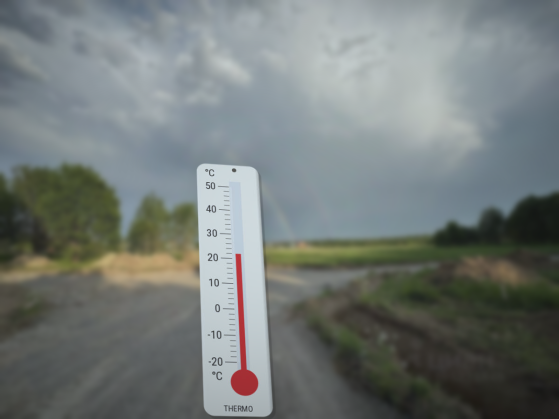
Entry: 22 °C
